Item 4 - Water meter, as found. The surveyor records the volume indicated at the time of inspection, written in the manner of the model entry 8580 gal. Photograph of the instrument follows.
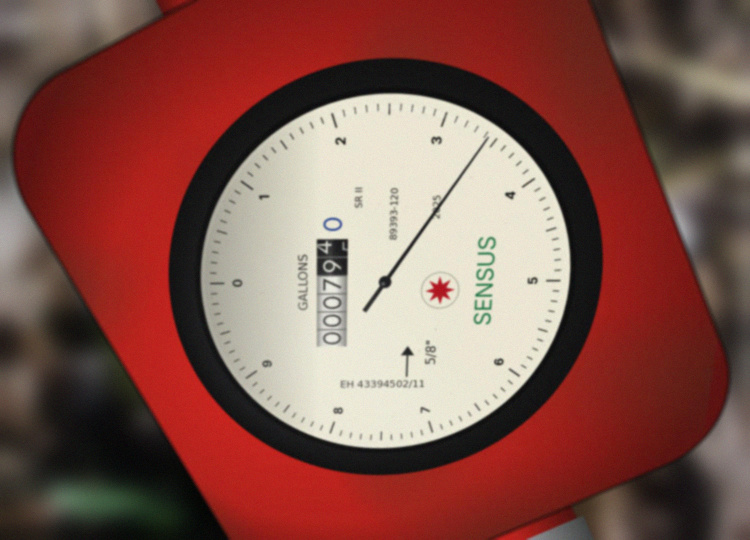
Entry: 7943.4 gal
